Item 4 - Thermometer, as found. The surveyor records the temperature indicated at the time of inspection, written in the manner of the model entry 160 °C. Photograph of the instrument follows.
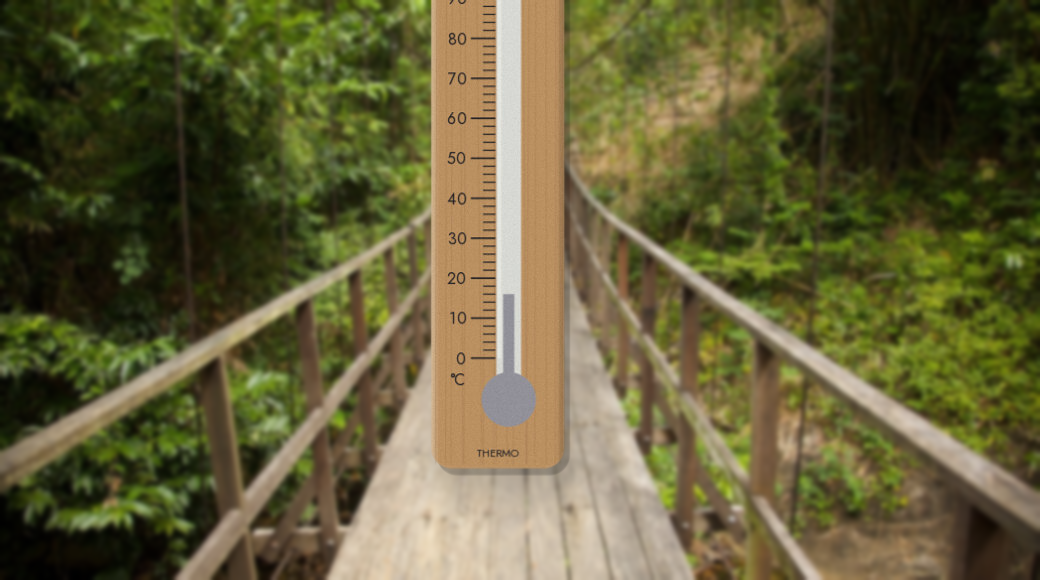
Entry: 16 °C
